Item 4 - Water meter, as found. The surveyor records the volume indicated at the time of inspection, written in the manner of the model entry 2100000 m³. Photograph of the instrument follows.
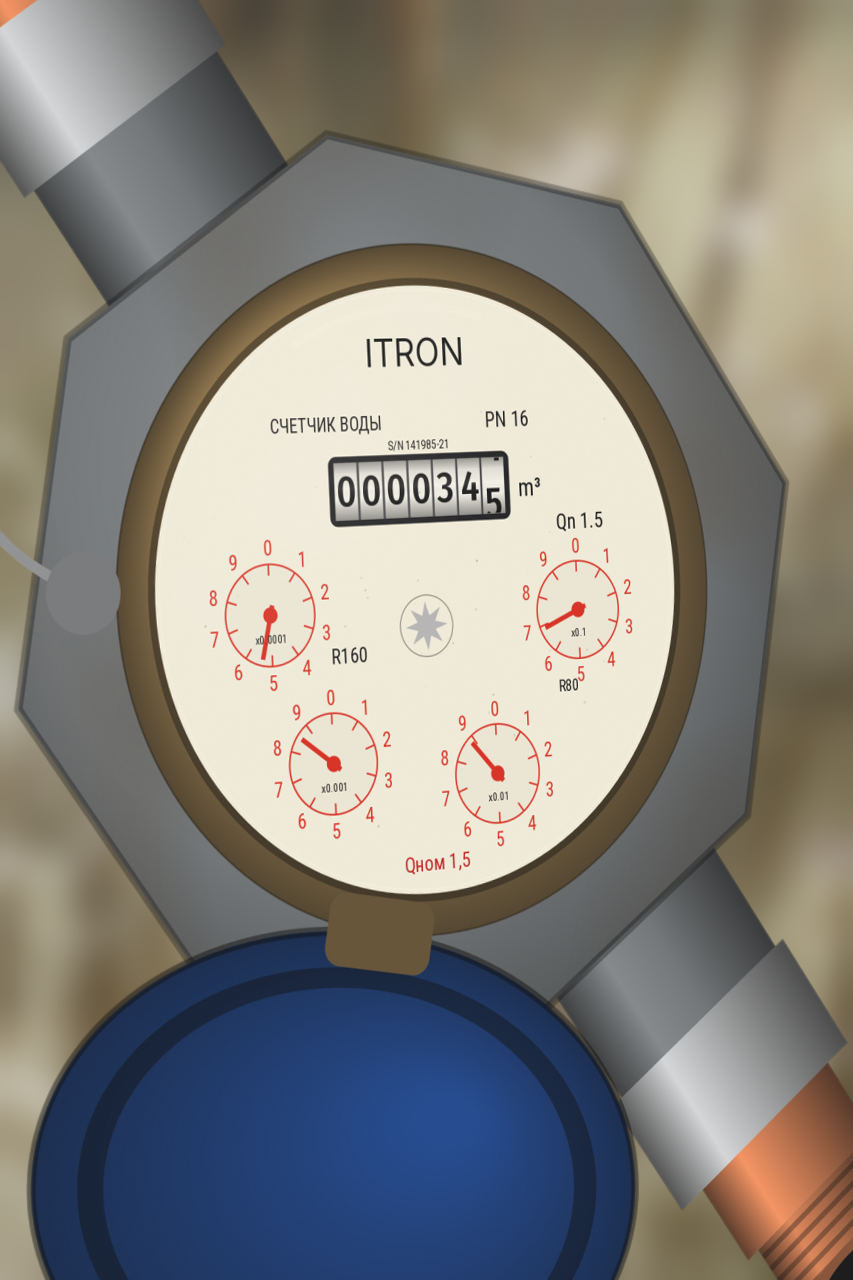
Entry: 344.6885 m³
